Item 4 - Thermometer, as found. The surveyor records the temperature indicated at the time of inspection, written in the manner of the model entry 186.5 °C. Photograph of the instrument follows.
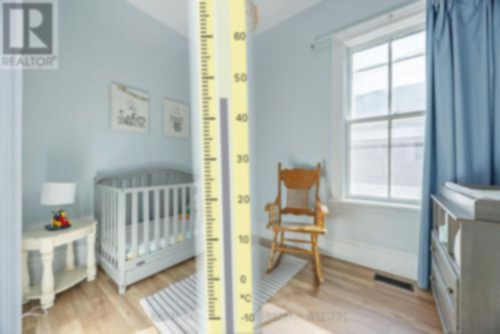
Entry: 45 °C
